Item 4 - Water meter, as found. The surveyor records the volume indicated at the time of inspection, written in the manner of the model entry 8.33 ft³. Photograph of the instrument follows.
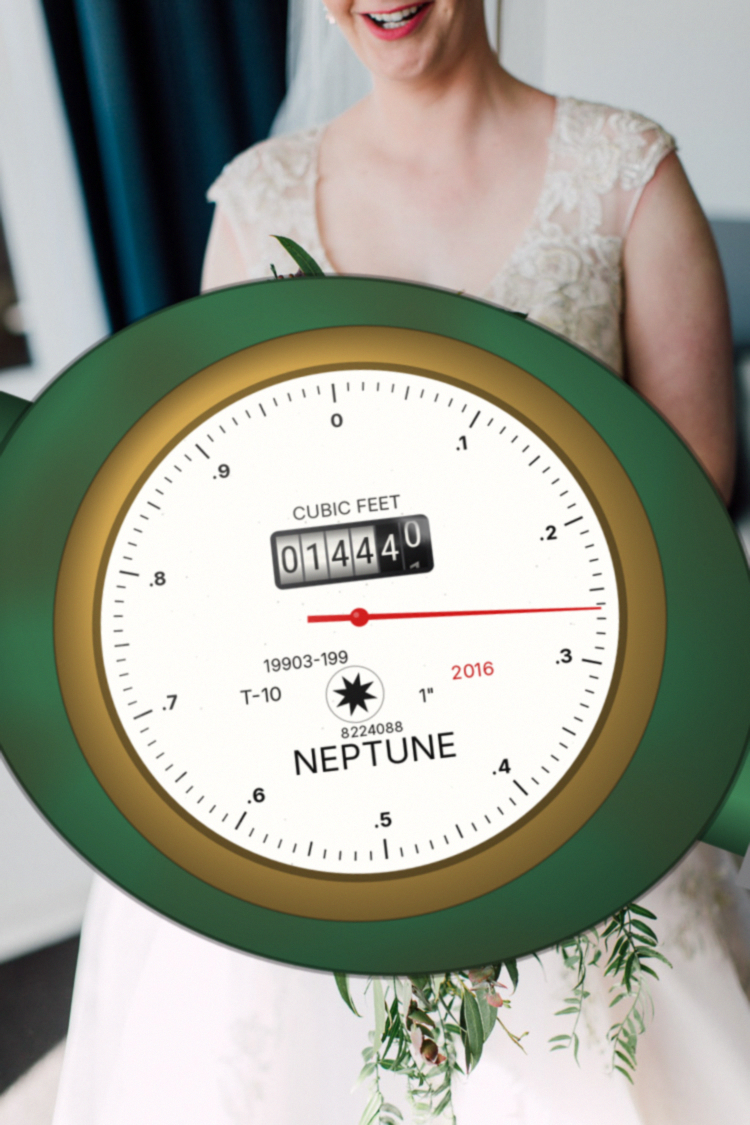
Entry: 14440.26 ft³
